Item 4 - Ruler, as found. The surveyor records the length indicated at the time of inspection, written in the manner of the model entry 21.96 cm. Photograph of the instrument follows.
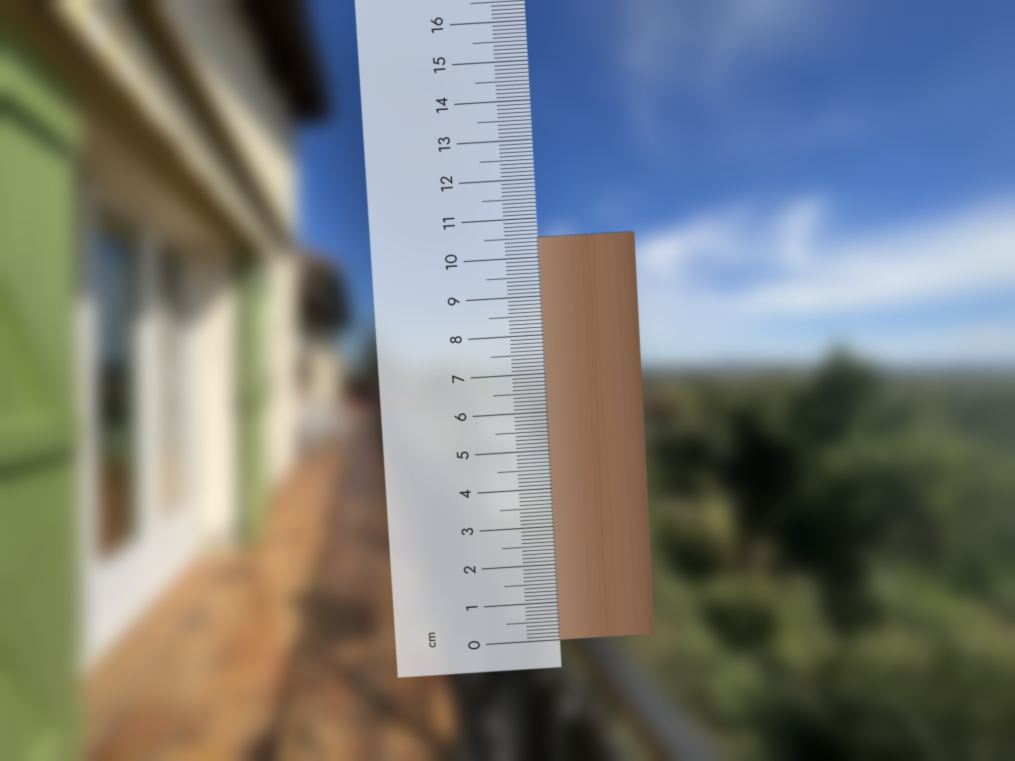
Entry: 10.5 cm
